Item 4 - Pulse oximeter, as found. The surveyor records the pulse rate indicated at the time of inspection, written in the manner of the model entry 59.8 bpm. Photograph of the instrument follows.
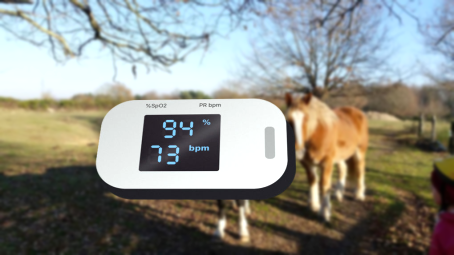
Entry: 73 bpm
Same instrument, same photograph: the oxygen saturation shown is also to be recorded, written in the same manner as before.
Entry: 94 %
